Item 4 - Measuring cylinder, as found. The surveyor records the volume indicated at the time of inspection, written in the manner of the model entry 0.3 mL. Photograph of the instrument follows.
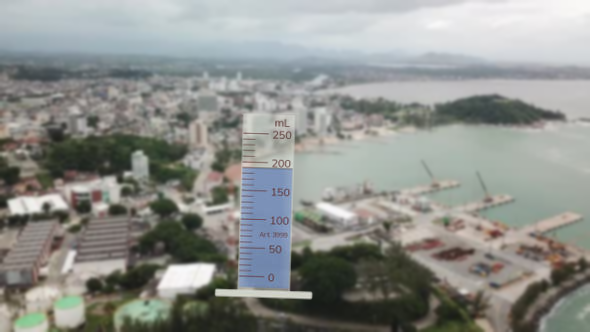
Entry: 190 mL
